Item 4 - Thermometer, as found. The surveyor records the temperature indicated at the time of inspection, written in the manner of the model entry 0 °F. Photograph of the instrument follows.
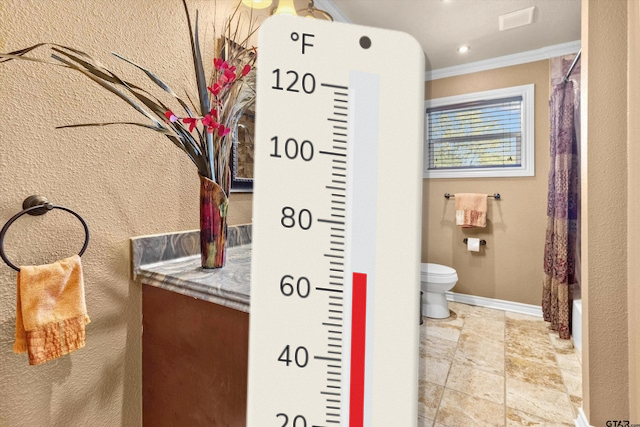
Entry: 66 °F
